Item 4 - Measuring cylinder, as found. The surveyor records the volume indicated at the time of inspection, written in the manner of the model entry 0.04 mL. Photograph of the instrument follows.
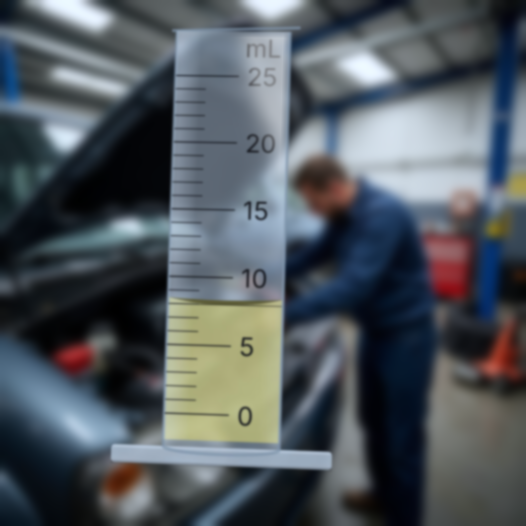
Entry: 8 mL
